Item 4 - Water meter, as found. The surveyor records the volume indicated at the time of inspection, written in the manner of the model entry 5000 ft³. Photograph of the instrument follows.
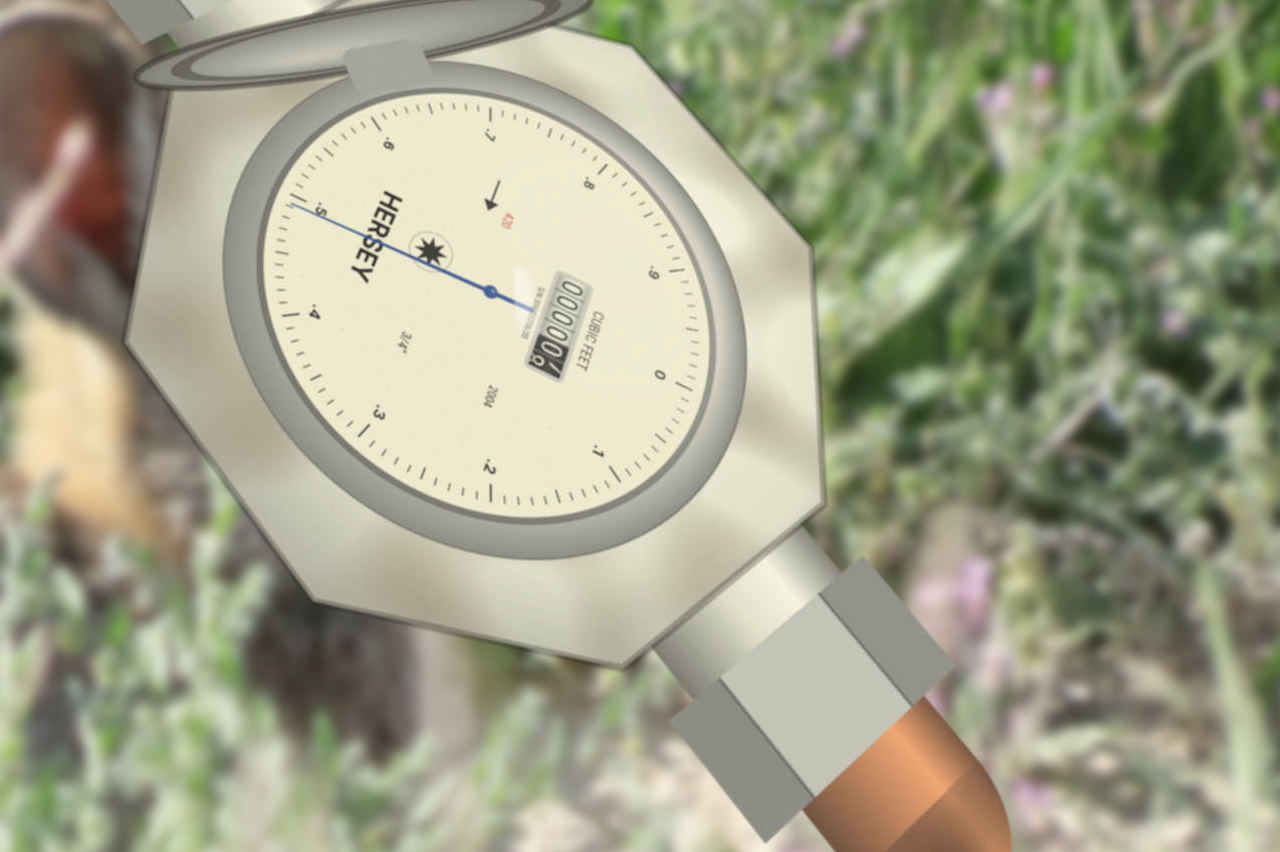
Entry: 7.49 ft³
